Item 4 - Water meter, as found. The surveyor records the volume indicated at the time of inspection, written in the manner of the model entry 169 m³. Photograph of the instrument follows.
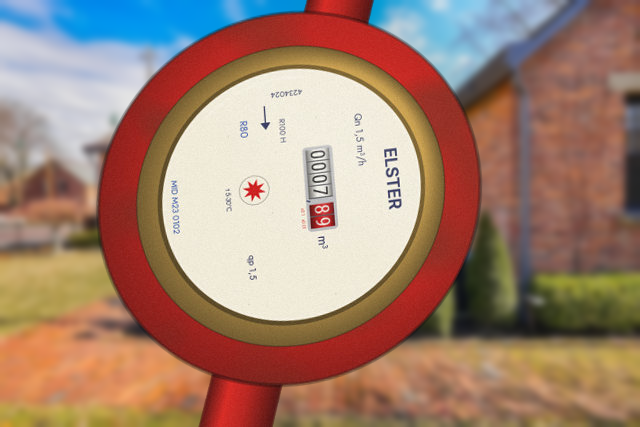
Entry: 7.89 m³
